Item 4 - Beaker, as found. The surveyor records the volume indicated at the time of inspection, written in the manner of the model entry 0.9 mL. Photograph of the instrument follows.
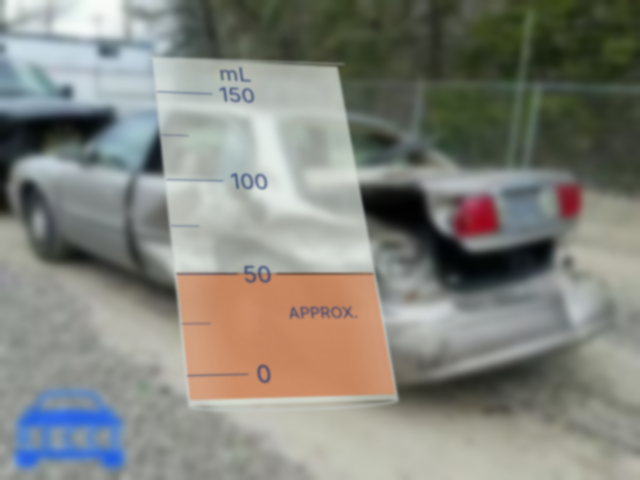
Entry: 50 mL
